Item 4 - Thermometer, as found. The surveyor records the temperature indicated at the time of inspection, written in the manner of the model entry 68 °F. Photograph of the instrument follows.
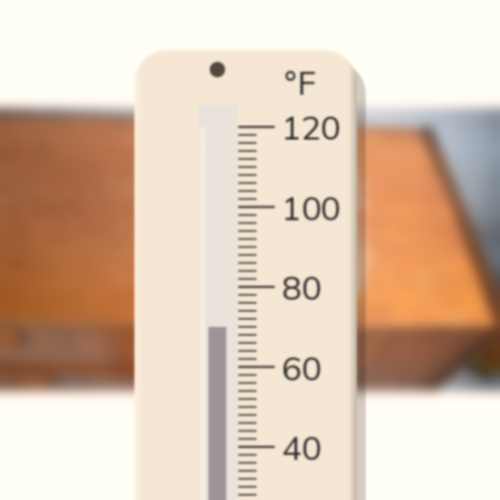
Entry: 70 °F
